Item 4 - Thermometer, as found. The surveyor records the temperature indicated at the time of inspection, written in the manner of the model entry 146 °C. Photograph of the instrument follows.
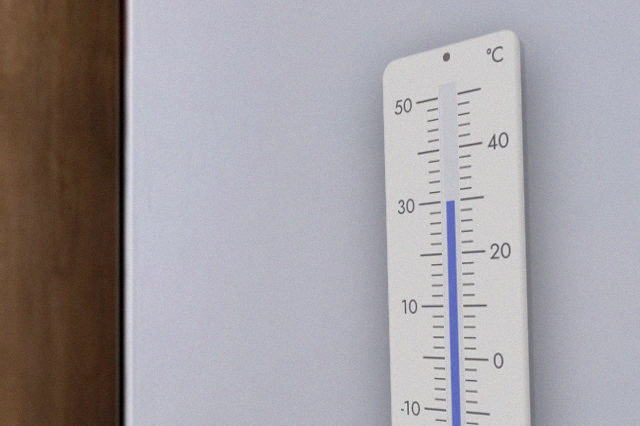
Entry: 30 °C
